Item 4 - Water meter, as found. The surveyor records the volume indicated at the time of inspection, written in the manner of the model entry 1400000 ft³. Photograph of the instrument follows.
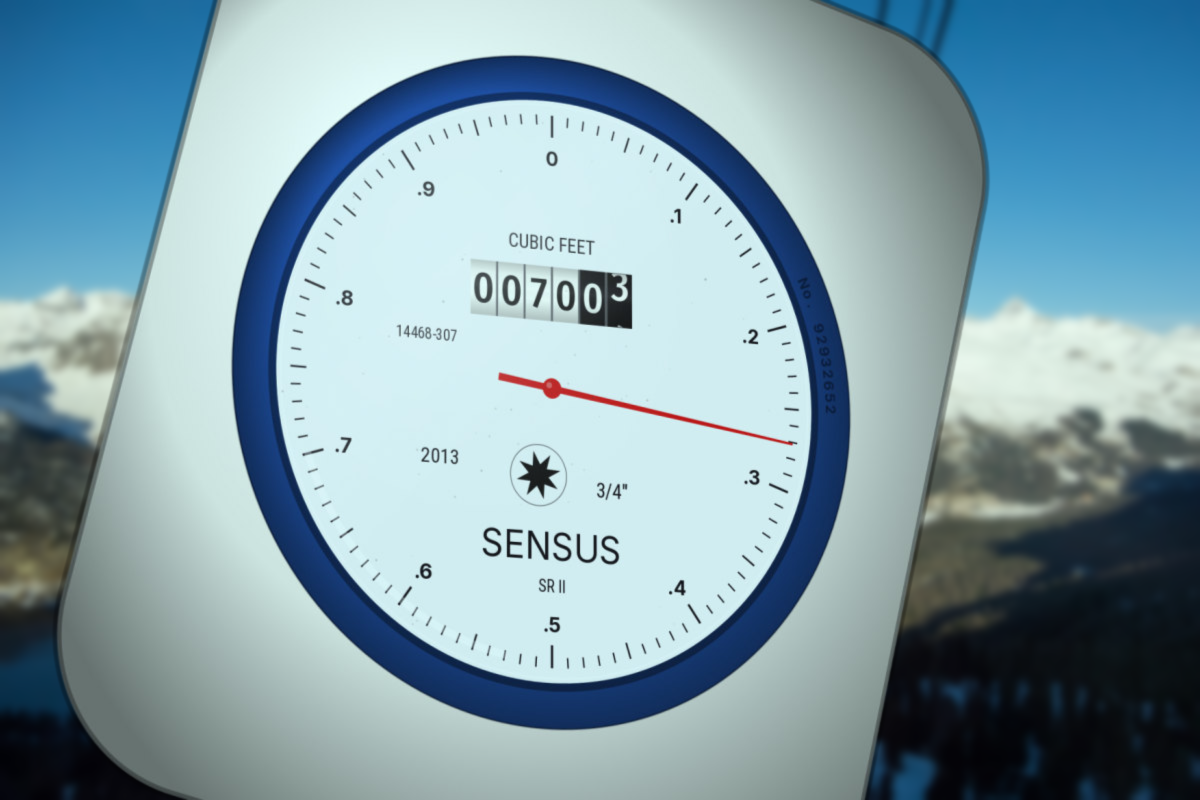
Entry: 7003.27 ft³
